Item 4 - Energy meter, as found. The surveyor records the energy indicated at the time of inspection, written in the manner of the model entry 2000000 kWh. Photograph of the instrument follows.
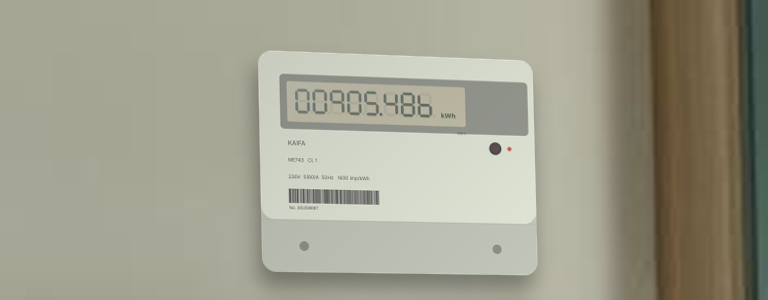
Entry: 905.486 kWh
